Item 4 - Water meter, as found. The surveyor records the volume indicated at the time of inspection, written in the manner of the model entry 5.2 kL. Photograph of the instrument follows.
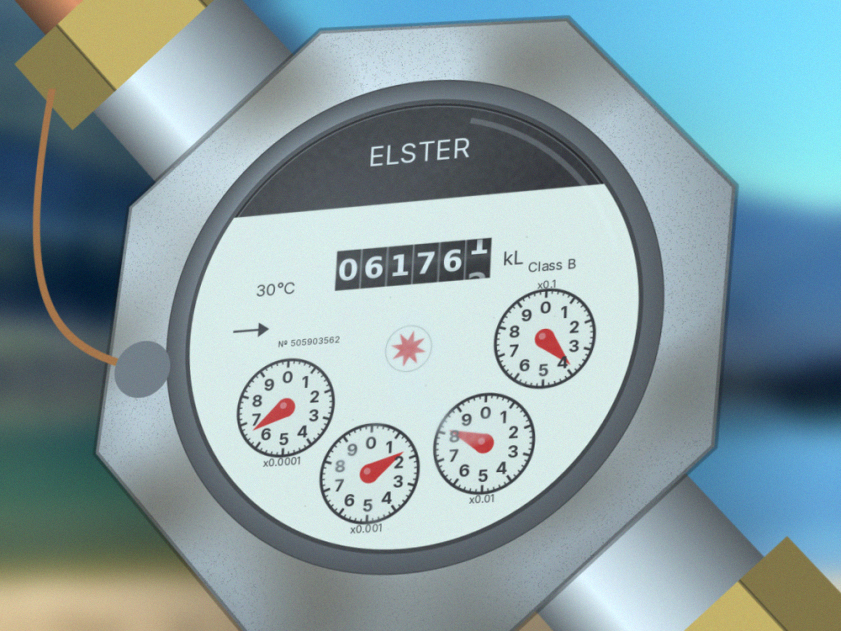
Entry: 61761.3816 kL
